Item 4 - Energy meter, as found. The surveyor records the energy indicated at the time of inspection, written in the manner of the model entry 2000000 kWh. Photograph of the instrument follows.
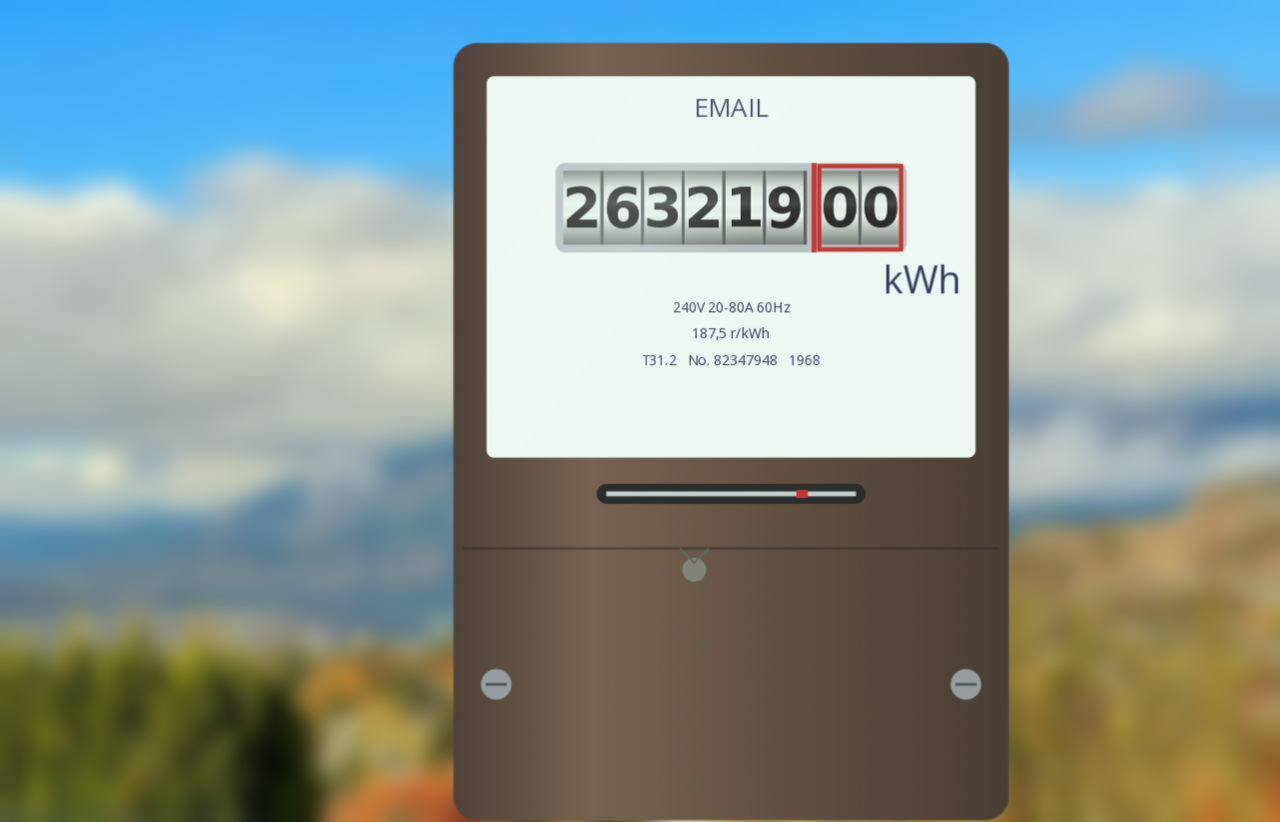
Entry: 263219.00 kWh
